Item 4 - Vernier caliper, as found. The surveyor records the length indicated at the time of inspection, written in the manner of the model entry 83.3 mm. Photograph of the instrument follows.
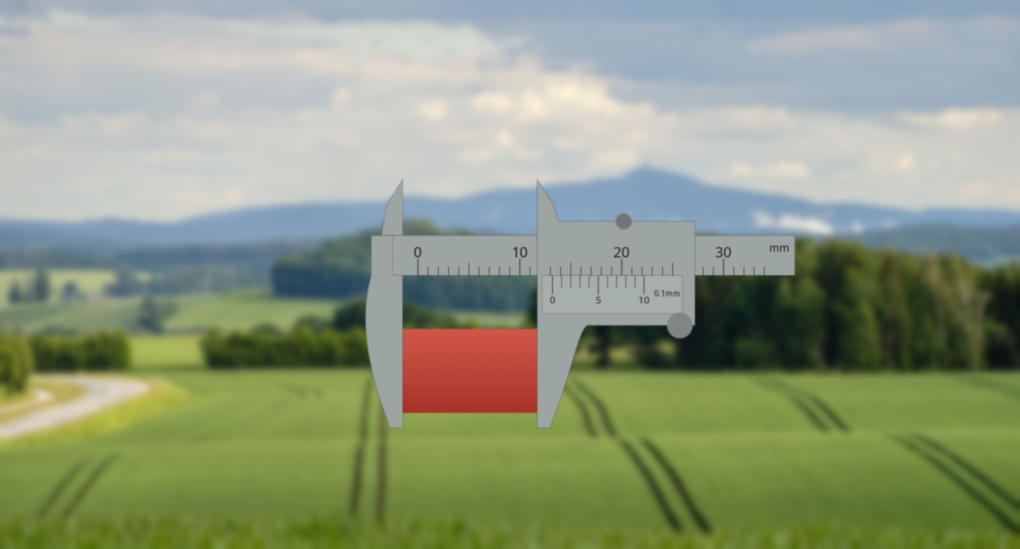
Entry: 13.2 mm
